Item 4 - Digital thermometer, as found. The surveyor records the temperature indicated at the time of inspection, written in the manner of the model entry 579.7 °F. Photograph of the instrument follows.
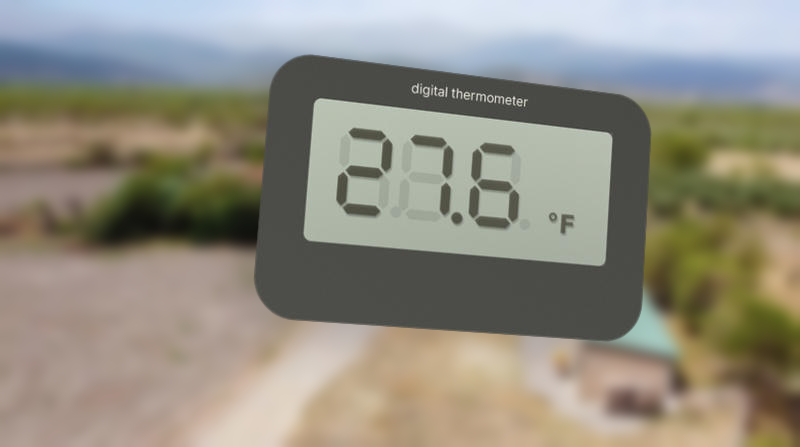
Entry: 27.6 °F
